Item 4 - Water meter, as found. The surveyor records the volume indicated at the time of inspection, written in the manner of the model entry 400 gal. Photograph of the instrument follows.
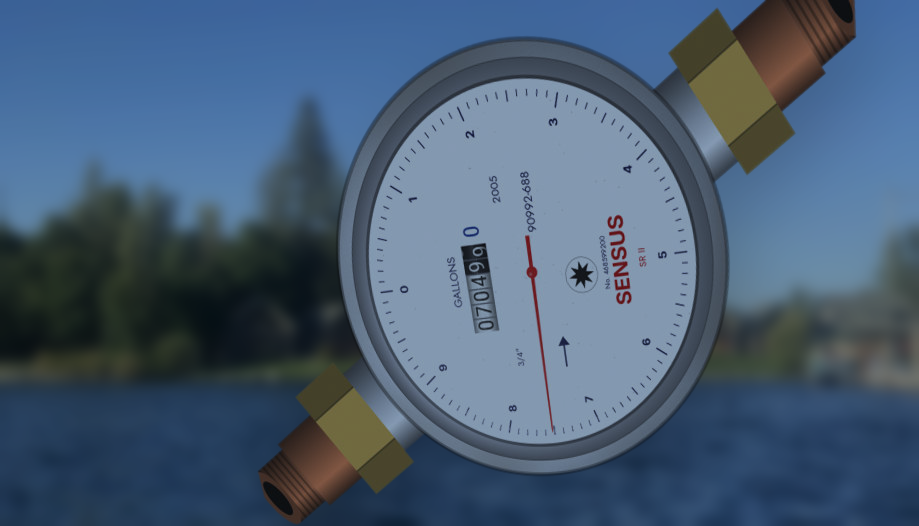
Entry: 704987.5 gal
